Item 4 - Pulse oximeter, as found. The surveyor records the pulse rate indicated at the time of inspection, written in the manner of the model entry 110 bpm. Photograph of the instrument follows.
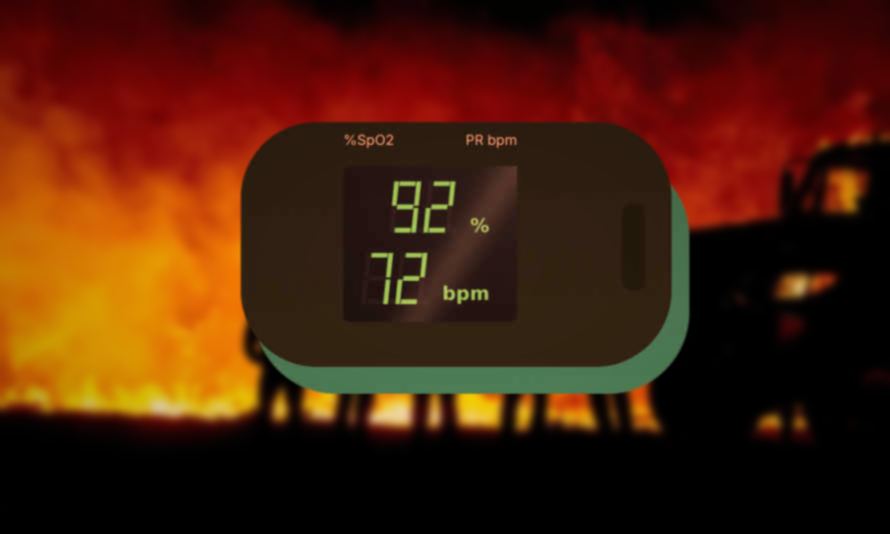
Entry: 72 bpm
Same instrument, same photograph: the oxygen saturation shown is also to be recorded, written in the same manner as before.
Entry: 92 %
